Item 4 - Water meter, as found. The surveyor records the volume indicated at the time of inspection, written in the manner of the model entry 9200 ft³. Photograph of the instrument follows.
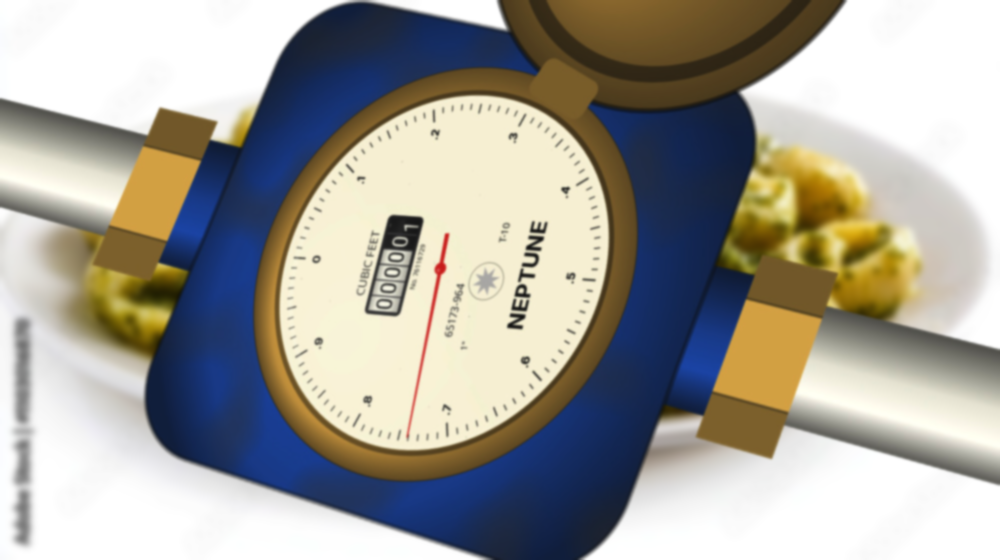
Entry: 0.74 ft³
